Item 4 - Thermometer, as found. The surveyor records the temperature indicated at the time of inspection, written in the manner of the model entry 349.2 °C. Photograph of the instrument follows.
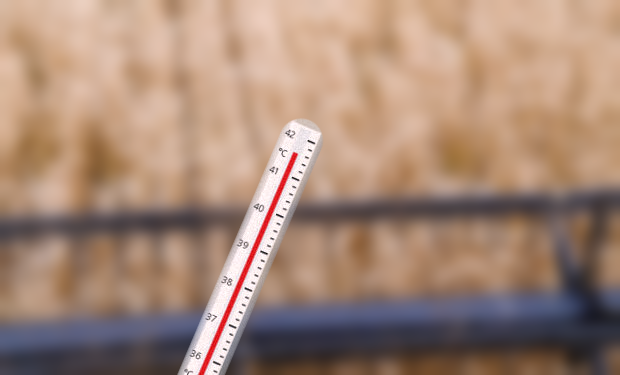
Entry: 41.6 °C
